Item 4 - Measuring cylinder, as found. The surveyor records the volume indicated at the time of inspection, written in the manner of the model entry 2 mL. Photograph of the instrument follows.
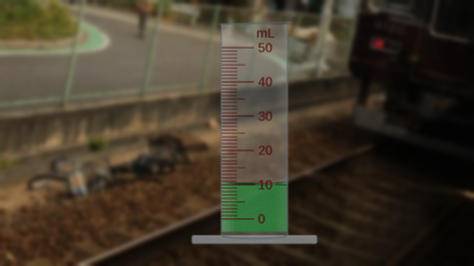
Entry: 10 mL
